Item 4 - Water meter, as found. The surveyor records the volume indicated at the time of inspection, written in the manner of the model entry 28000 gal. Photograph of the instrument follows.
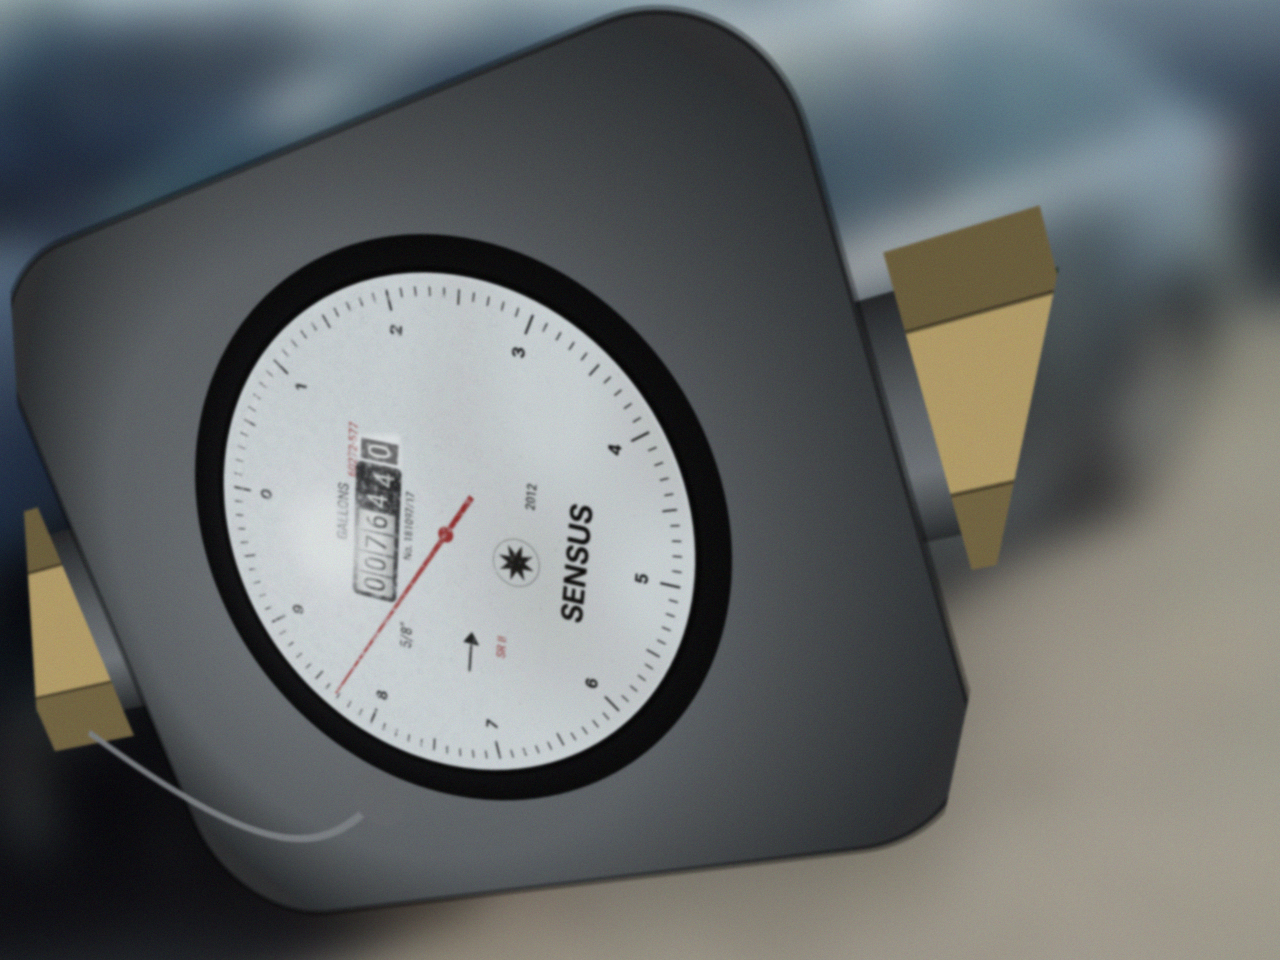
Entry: 76438.3 gal
